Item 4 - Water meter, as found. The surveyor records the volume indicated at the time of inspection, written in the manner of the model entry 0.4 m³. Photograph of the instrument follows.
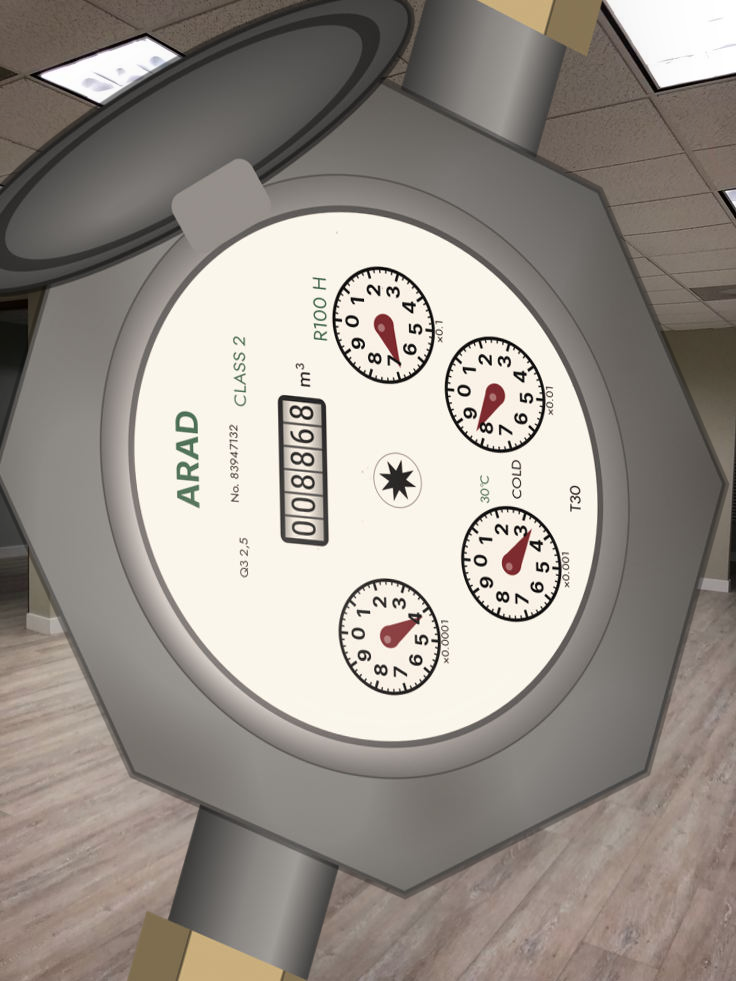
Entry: 8868.6834 m³
